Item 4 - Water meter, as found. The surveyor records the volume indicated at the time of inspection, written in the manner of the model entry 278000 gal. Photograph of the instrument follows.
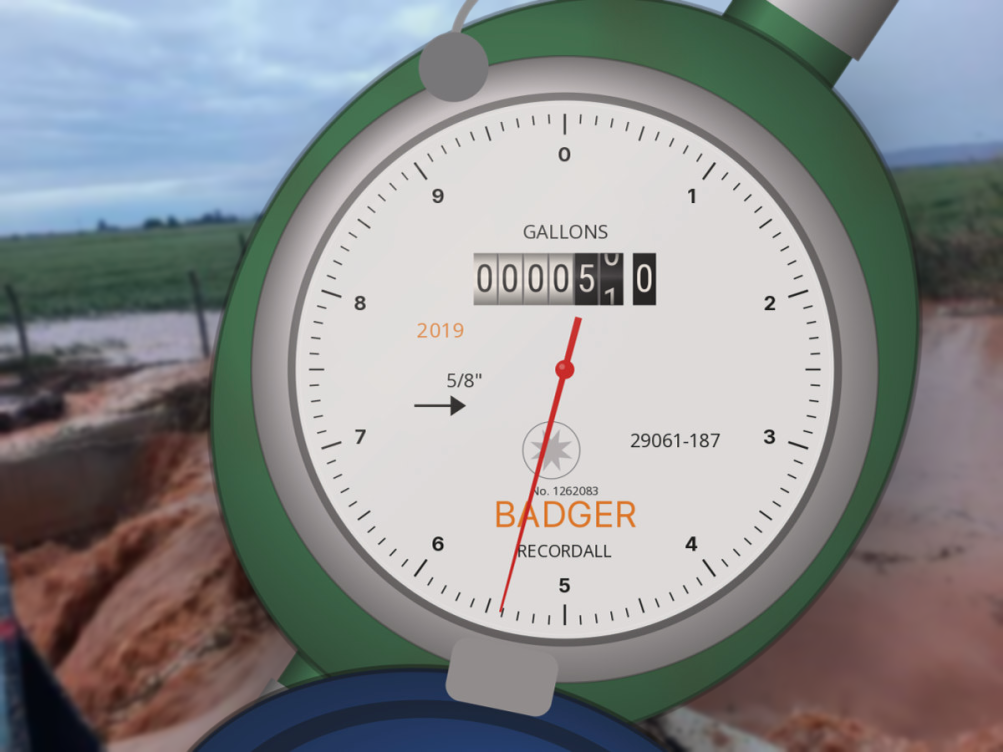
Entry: 505.4 gal
